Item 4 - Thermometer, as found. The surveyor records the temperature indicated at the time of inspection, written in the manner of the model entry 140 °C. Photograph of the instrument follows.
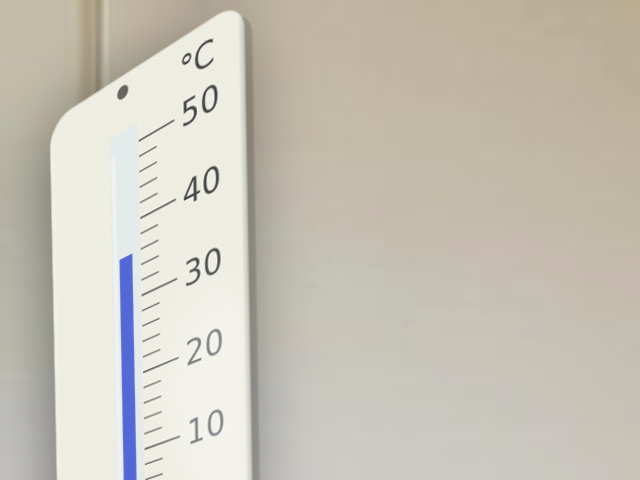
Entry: 36 °C
